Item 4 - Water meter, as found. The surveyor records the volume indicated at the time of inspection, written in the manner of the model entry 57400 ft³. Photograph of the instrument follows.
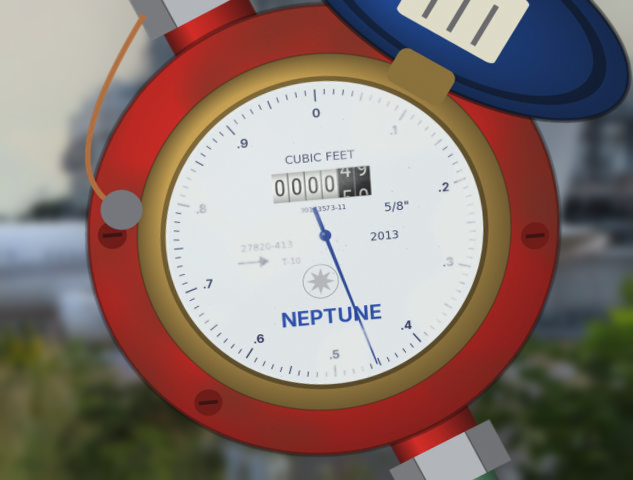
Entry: 49.45 ft³
